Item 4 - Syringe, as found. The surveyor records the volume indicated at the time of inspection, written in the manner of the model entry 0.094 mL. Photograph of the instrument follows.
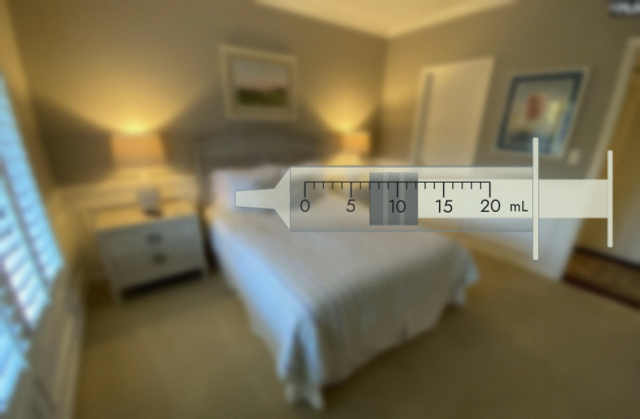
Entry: 7 mL
